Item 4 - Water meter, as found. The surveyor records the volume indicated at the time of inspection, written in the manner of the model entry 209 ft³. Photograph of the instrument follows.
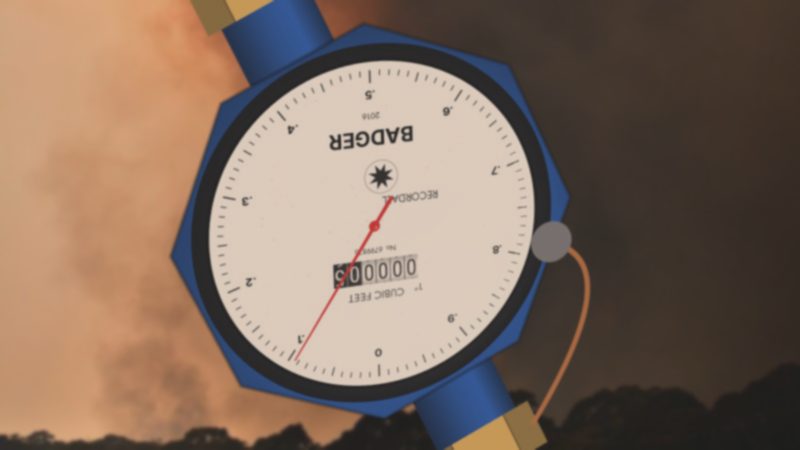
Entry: 5.09 ft³
